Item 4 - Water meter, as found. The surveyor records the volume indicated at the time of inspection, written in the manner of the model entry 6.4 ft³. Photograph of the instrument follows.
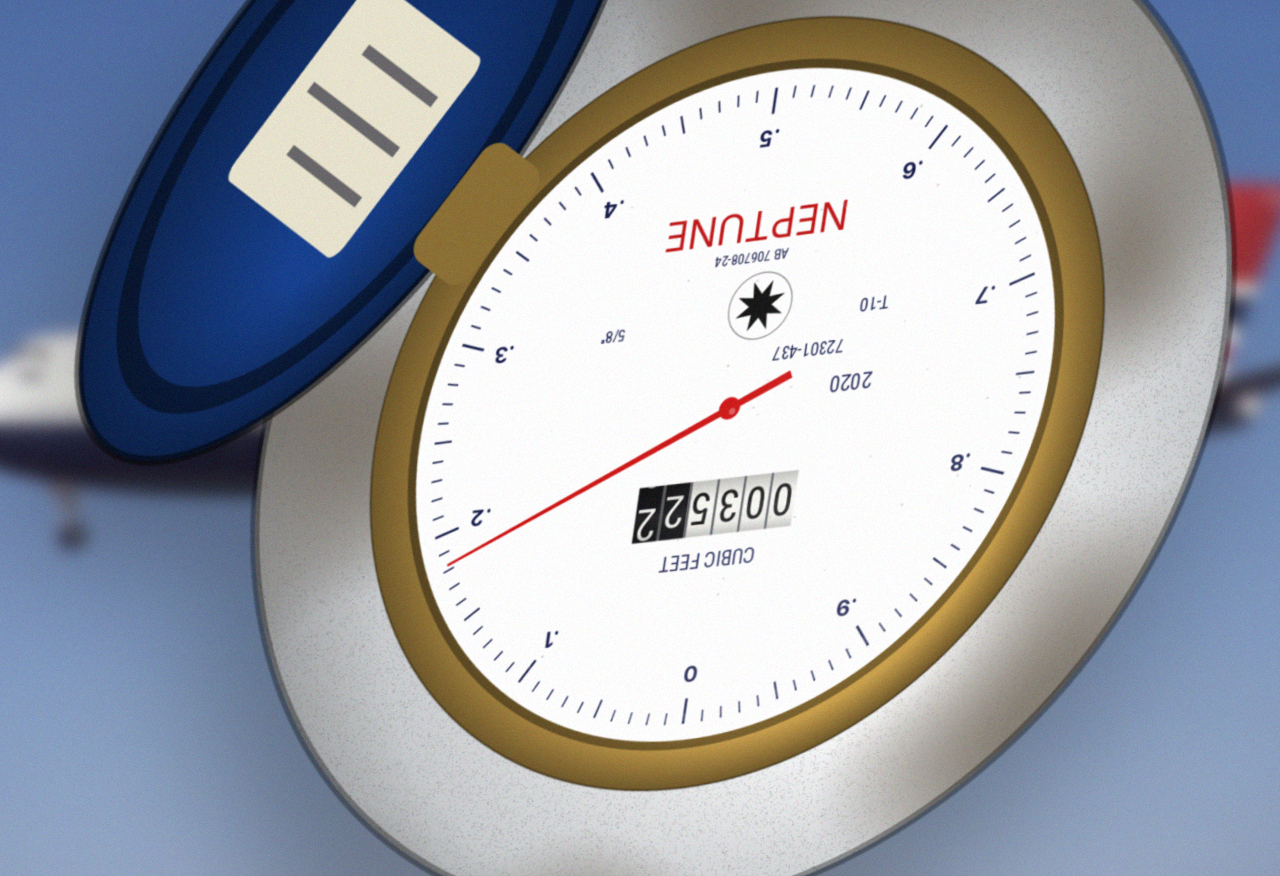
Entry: 3522.18 ft³
